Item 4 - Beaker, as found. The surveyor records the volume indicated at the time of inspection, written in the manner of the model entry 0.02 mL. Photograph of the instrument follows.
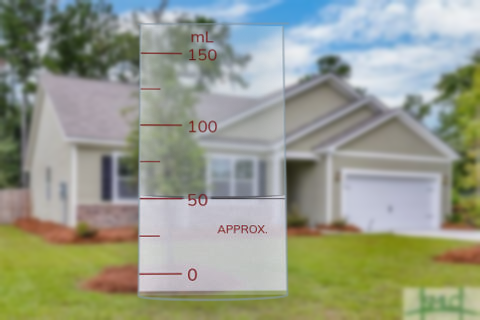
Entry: 50 mL
